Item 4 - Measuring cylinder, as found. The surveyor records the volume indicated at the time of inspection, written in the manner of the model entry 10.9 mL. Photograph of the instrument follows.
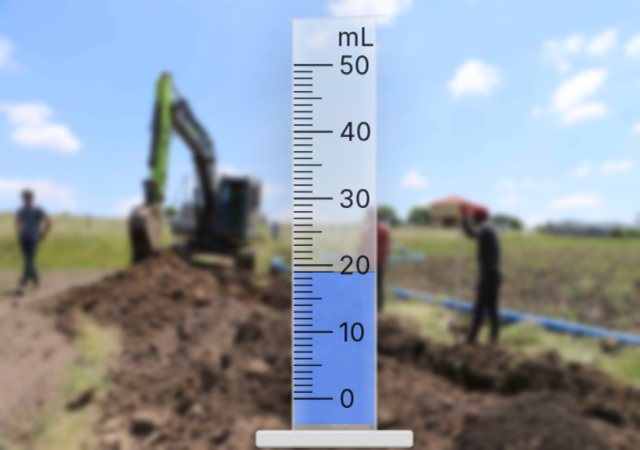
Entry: 19 mL
